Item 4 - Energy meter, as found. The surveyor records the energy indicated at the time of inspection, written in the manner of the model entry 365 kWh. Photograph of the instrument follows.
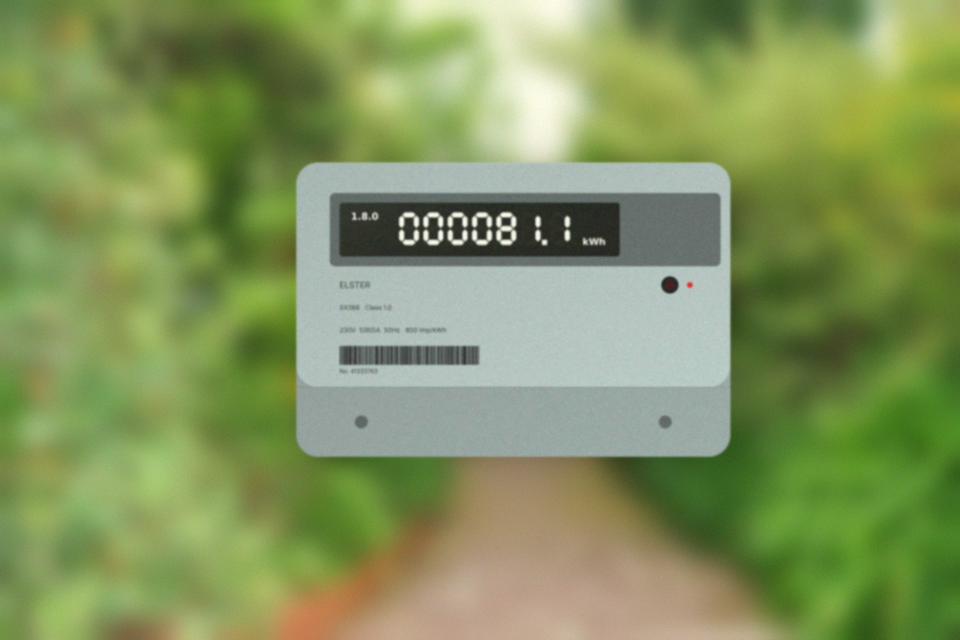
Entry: 81.1 kWh
